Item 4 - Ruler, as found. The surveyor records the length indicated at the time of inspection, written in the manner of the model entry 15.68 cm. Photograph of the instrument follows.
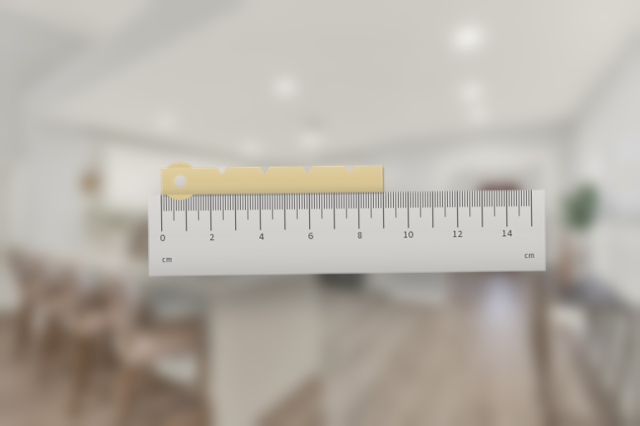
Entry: 9 cm
